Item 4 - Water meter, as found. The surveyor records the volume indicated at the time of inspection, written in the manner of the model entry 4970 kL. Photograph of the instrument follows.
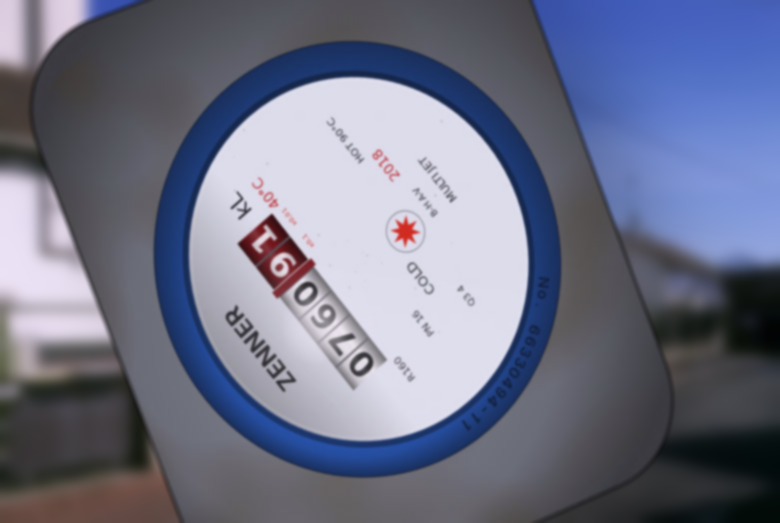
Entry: 760.91 kL
